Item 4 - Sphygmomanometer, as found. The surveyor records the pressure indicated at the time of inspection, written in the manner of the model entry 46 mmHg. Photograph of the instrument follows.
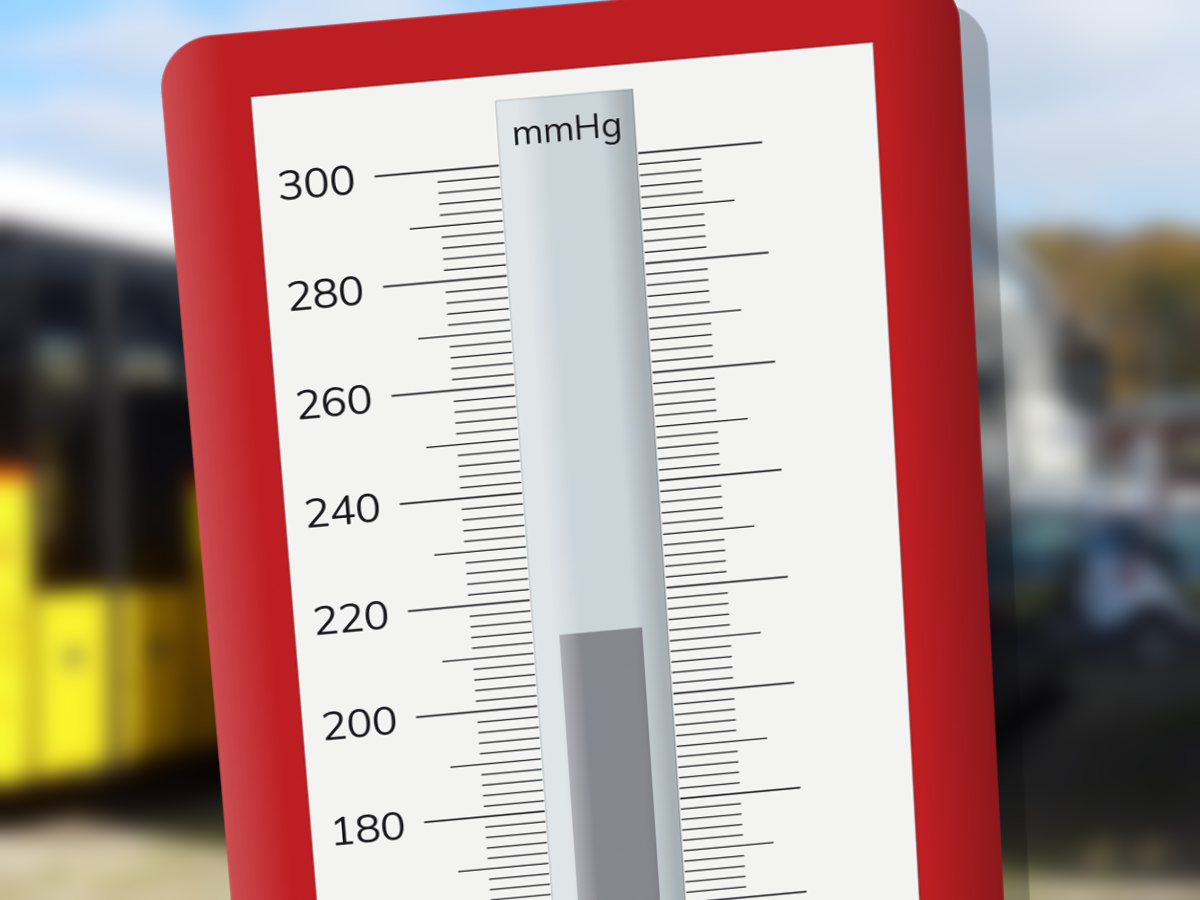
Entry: 213 mmHg
